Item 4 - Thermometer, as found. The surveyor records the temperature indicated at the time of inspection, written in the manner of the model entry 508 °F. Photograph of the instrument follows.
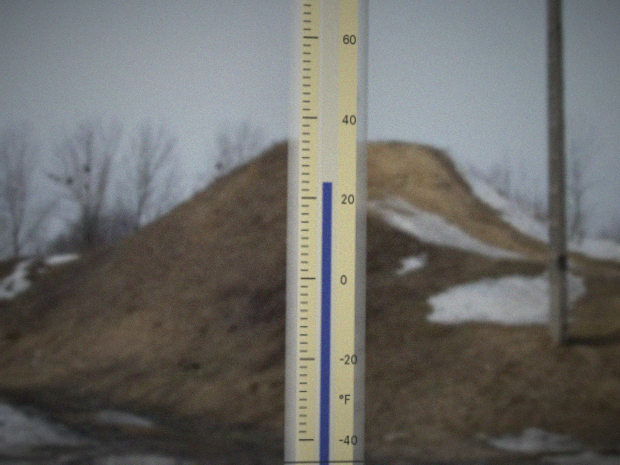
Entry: 24 °F
